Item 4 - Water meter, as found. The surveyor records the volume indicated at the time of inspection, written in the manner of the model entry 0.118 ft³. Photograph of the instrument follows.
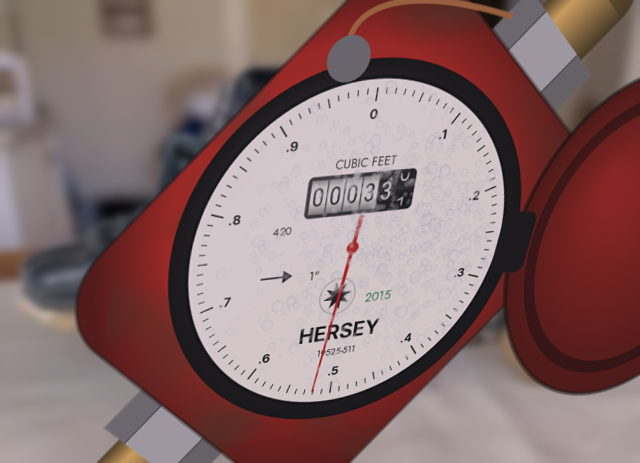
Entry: 330.52 ft³
